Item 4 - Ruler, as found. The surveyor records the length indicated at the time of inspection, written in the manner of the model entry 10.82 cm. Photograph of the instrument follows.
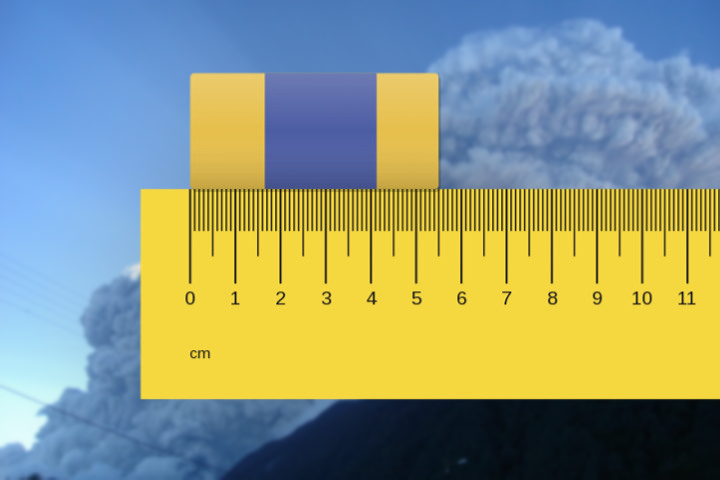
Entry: 5.5 cm
